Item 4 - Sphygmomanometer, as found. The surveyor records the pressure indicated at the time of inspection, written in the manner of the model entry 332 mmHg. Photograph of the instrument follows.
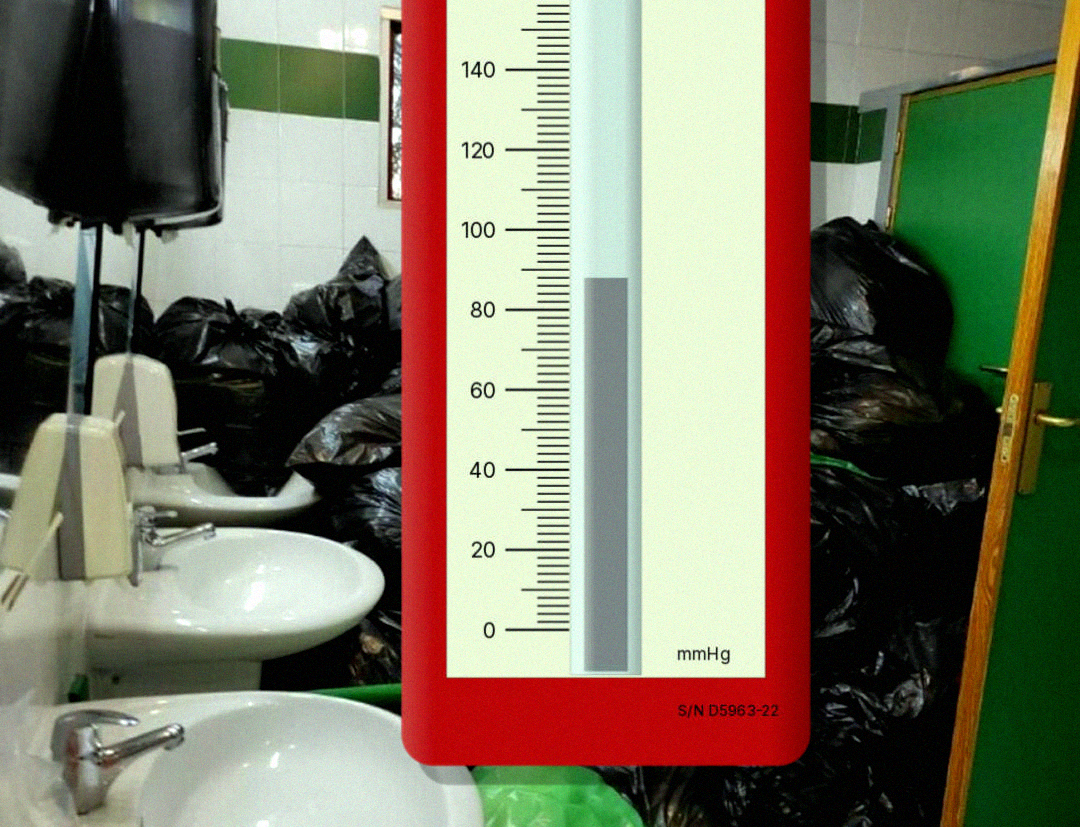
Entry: 88 mmHg
